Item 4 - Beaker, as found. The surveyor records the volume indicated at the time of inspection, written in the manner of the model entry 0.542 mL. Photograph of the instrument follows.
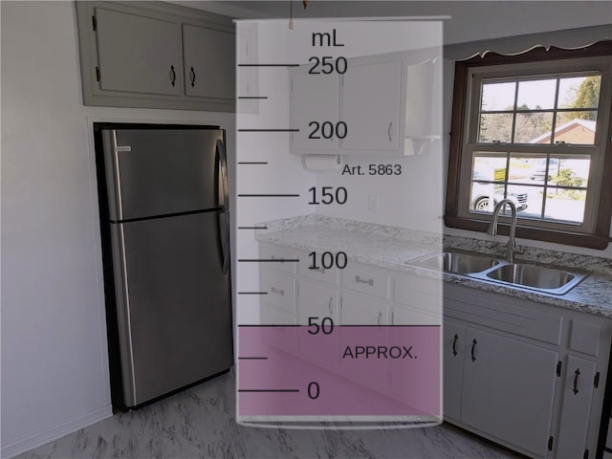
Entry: 50 mL
